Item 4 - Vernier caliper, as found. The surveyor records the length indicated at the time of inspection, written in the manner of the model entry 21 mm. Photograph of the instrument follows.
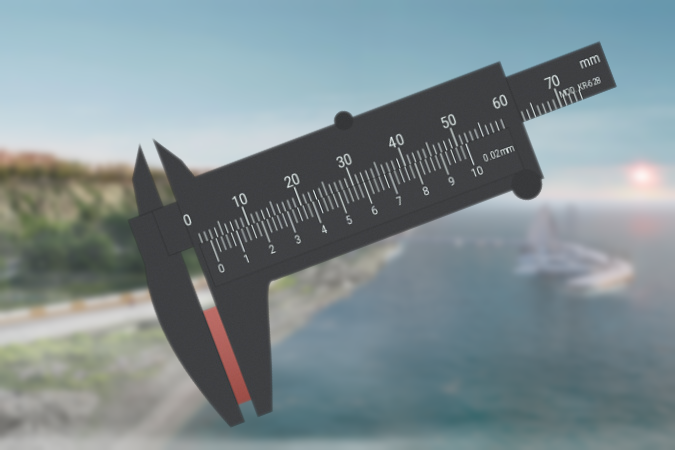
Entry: 2.6 mm
